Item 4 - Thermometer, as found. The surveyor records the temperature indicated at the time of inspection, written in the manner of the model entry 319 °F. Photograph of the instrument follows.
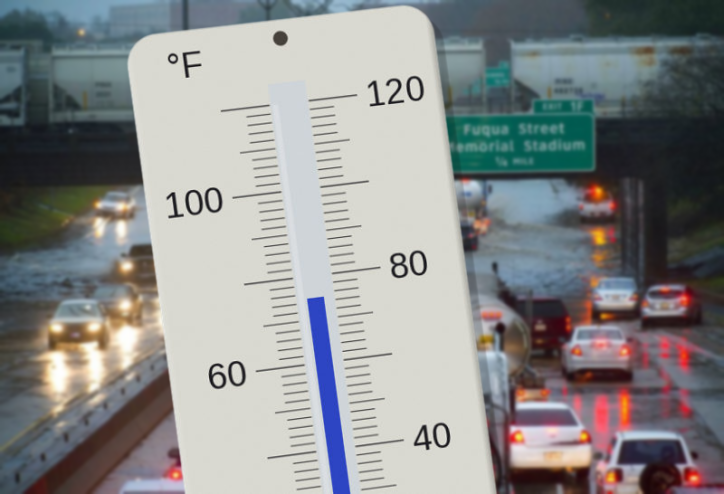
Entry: 75 °F
